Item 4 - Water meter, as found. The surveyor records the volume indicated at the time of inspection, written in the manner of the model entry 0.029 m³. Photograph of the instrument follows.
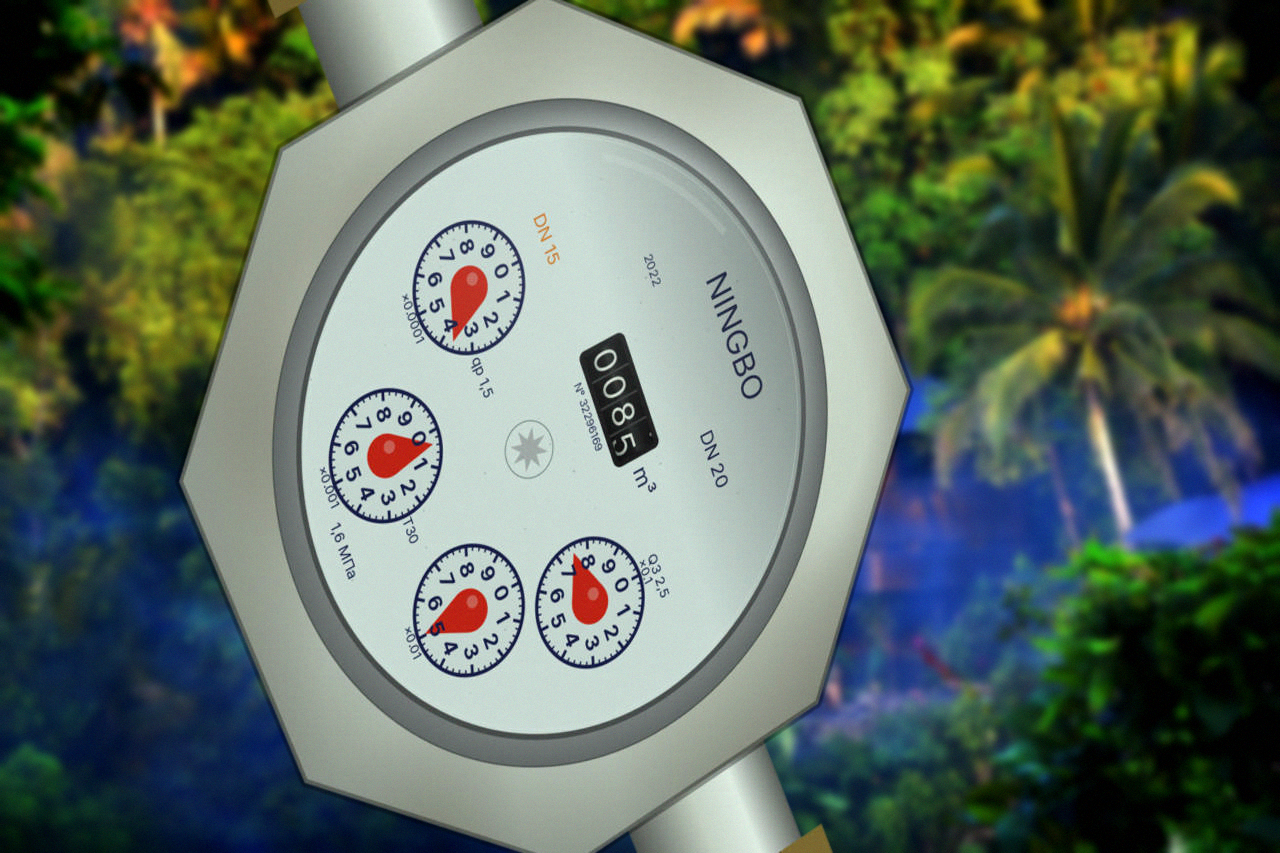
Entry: 84.7503 m³
